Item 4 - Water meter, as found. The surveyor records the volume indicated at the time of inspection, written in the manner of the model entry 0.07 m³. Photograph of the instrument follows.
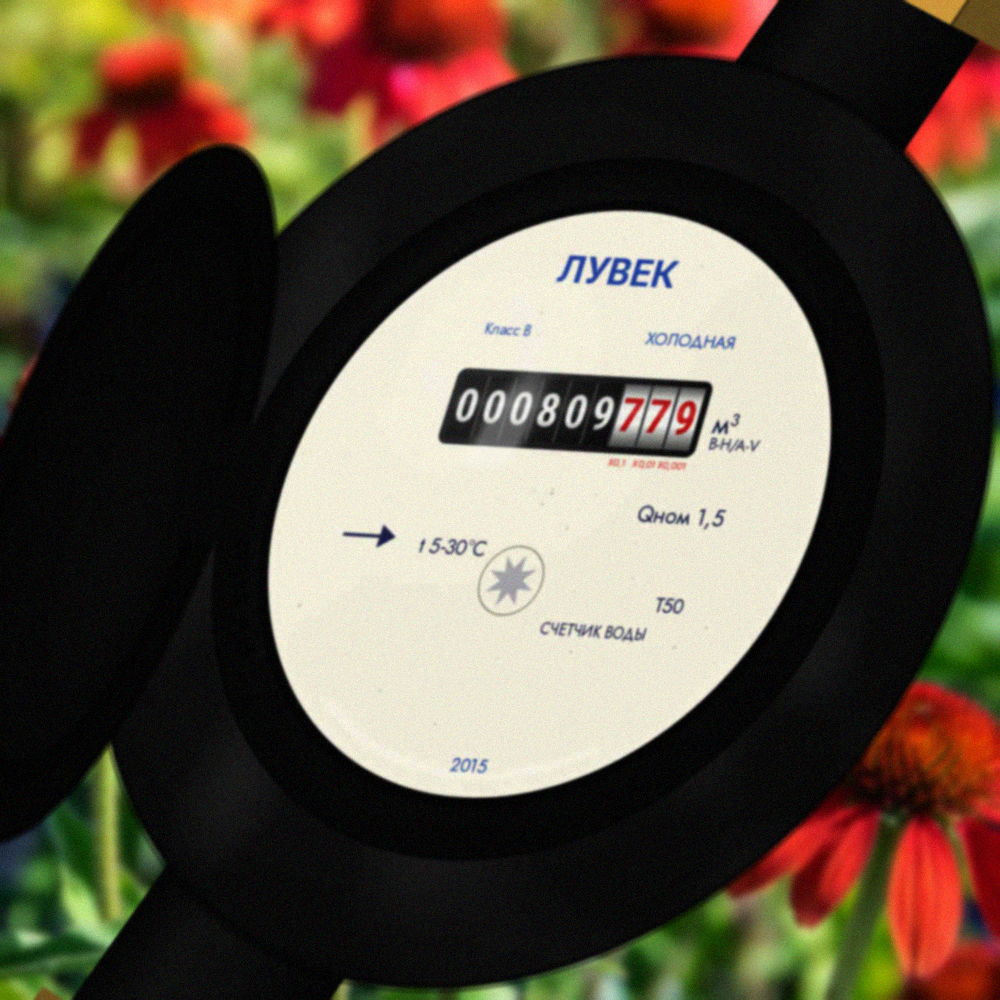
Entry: 809.779 m³
